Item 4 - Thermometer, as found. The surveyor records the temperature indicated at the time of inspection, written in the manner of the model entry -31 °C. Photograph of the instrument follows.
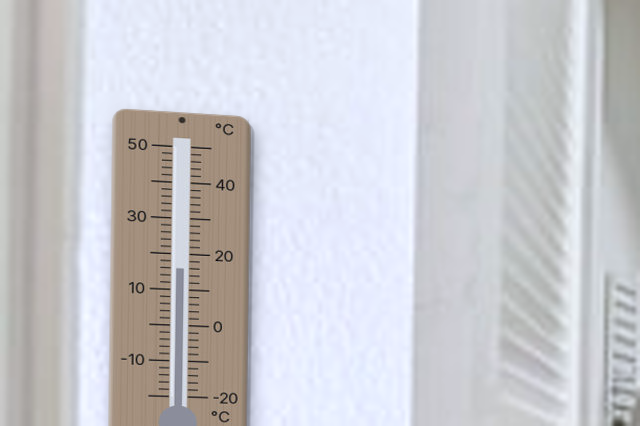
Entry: 16 °C
